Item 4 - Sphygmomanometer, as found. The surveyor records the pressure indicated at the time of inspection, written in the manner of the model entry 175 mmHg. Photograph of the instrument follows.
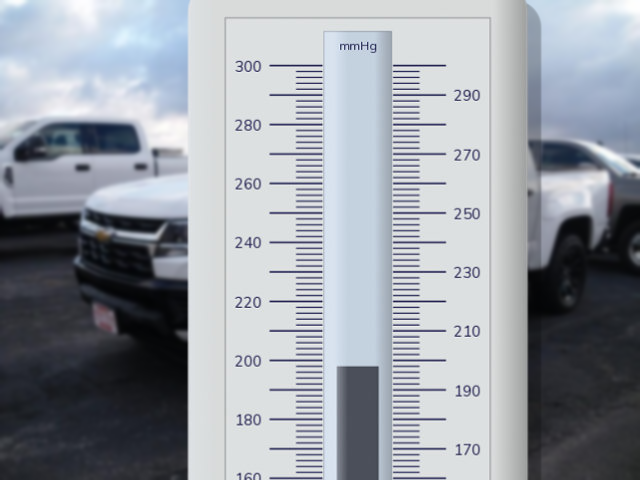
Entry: 198 mmHg
